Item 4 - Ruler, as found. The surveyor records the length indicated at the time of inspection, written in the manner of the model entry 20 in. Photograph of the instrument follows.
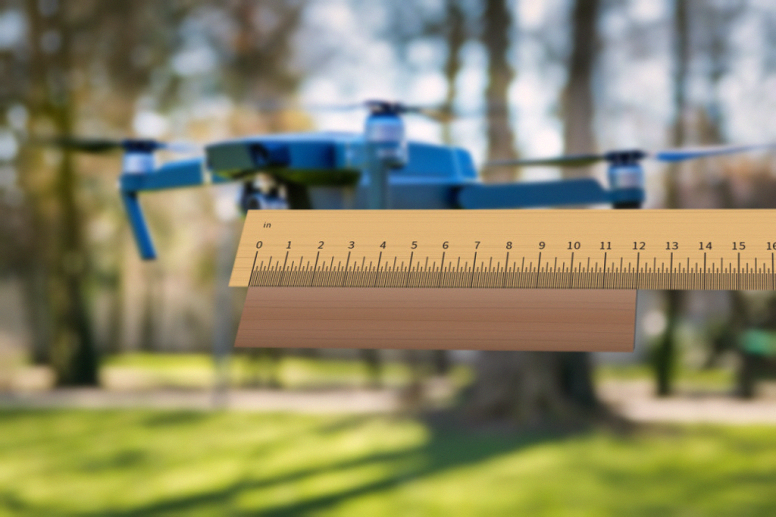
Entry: 12 in
